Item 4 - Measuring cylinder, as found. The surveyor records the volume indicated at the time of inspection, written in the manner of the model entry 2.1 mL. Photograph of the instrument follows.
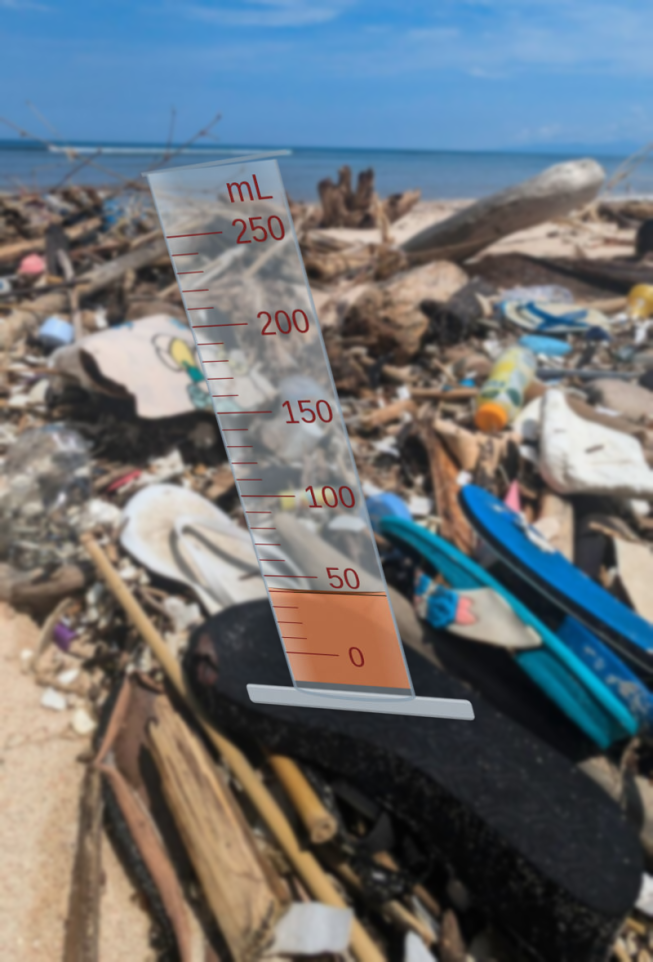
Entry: 40 mL
